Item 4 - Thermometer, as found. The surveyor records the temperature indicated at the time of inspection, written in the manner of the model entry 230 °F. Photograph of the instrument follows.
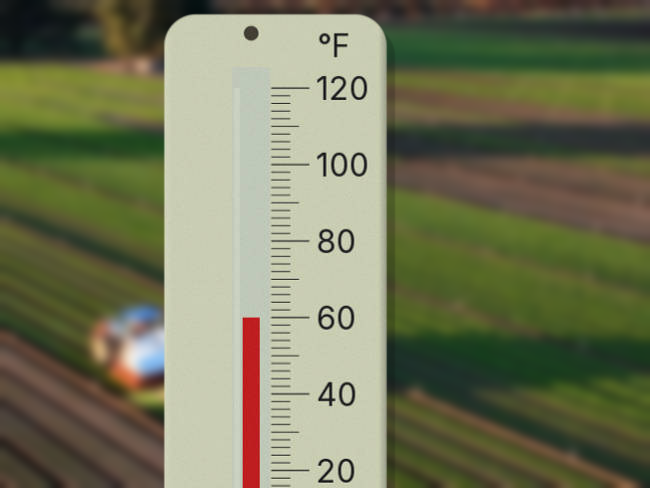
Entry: 60 °F
